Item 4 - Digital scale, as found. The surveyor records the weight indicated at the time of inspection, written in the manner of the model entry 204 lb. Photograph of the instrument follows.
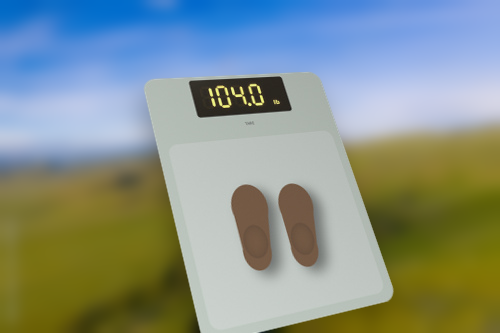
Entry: 104.0 lb
